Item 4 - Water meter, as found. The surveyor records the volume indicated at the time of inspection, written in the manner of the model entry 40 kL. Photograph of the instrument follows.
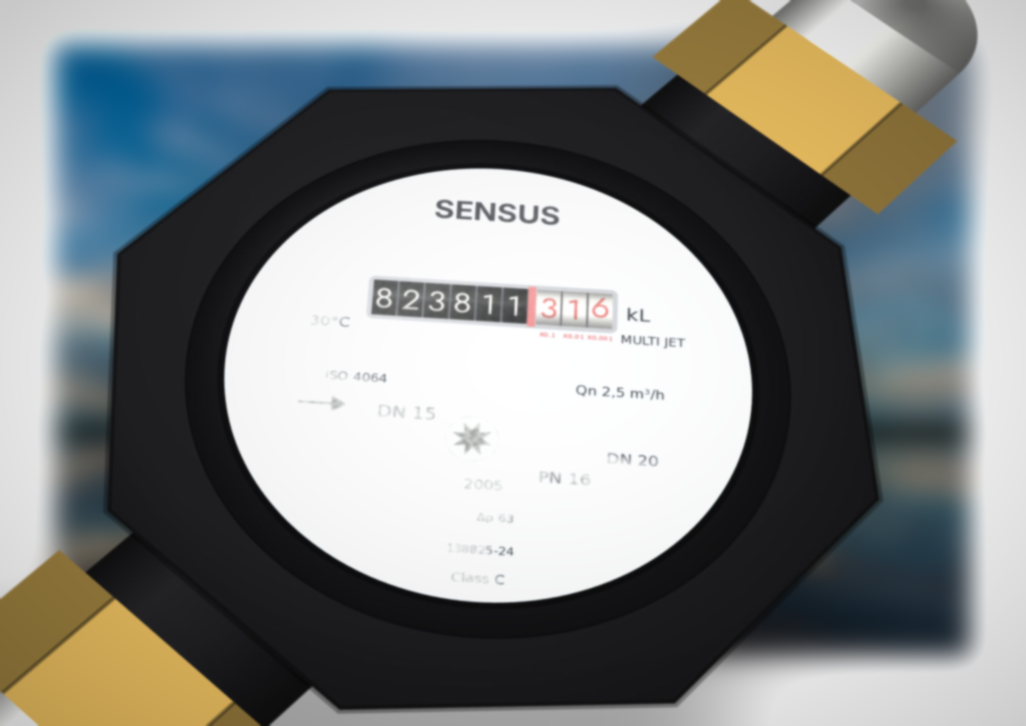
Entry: 823811.316 kL
